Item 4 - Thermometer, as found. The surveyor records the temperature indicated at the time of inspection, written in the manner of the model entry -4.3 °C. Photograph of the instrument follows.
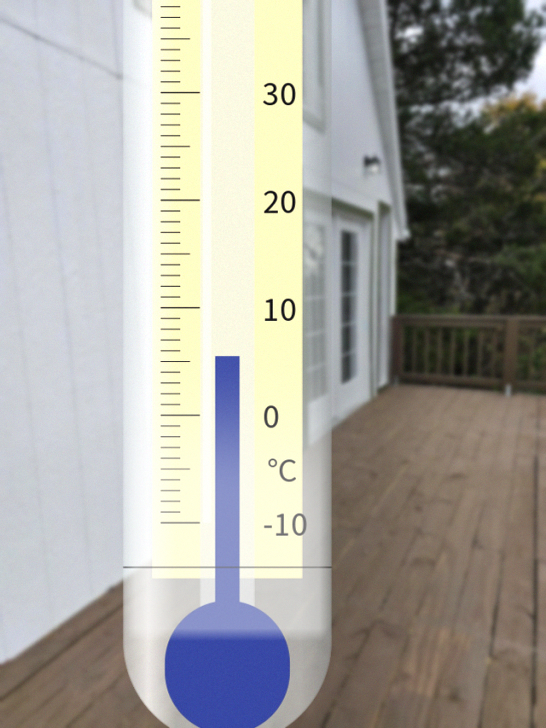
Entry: 5.5 °C
